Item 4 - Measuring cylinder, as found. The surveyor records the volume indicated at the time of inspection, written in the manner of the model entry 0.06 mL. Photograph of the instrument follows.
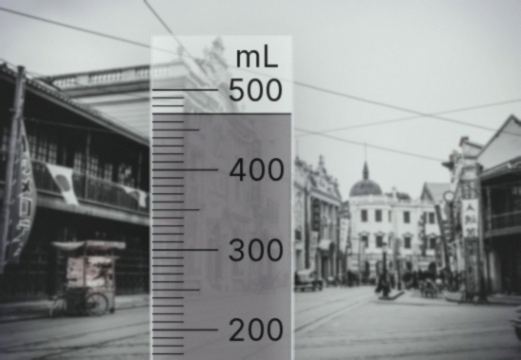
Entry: 470 mL
